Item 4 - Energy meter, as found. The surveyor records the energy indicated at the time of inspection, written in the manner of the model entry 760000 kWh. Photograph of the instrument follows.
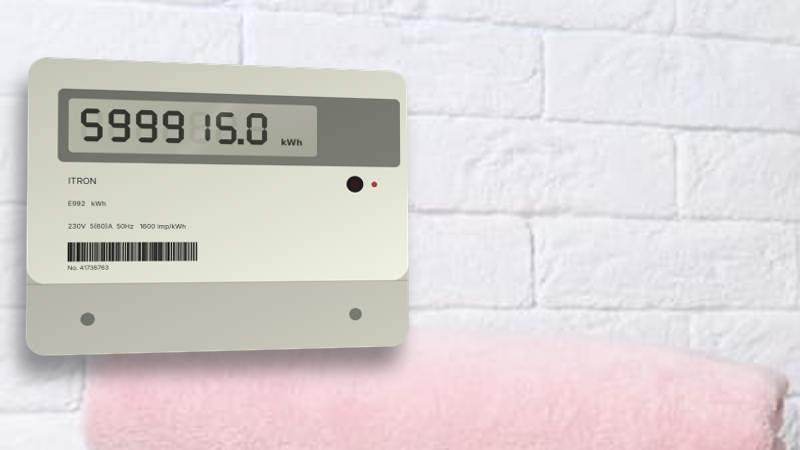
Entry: 599915.0 kWh
